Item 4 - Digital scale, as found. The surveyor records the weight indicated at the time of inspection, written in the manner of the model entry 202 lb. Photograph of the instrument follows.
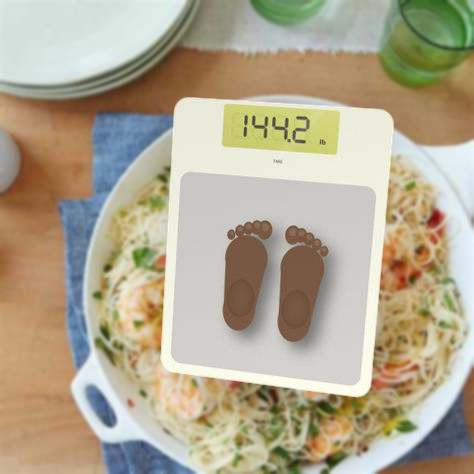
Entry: 144.2 lb
